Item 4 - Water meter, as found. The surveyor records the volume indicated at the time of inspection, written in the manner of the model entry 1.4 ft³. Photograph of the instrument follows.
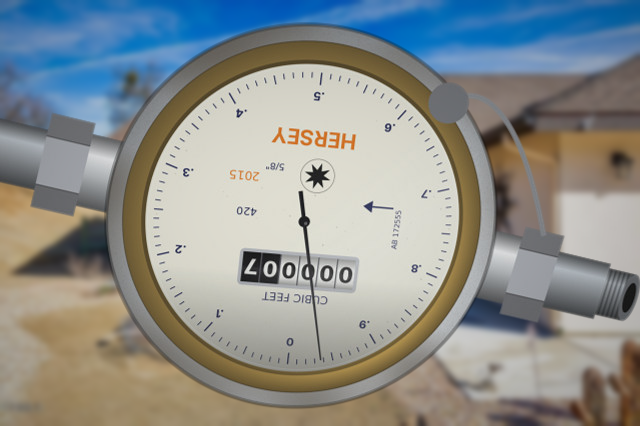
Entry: 6.96 ft³
